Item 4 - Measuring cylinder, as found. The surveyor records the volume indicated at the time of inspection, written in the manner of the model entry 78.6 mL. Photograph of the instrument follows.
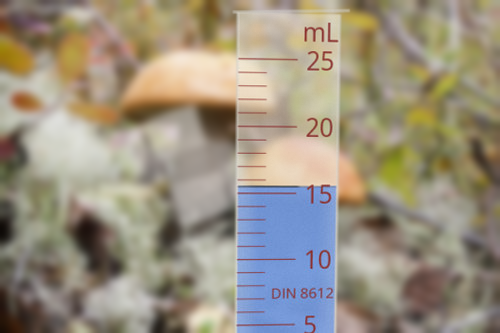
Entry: 15.5 mL
